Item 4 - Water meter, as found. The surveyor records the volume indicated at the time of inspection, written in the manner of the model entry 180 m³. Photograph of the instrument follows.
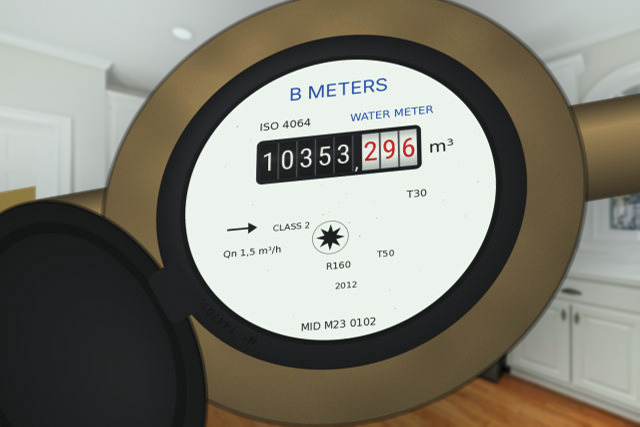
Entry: 10353.296 m³
